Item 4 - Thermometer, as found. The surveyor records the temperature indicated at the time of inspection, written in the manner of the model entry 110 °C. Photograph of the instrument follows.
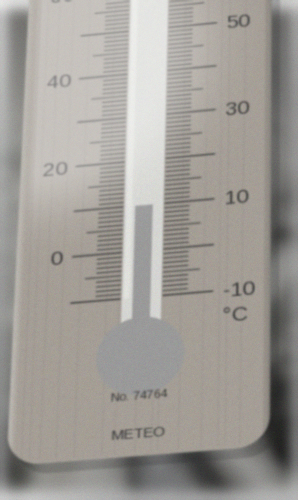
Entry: 10 °C
